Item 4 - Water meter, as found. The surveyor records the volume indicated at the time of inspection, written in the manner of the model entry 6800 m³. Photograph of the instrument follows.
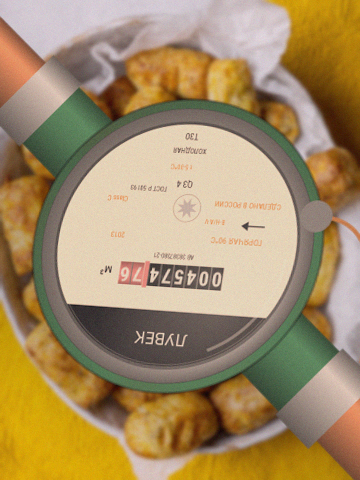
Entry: 4574.76 m³
